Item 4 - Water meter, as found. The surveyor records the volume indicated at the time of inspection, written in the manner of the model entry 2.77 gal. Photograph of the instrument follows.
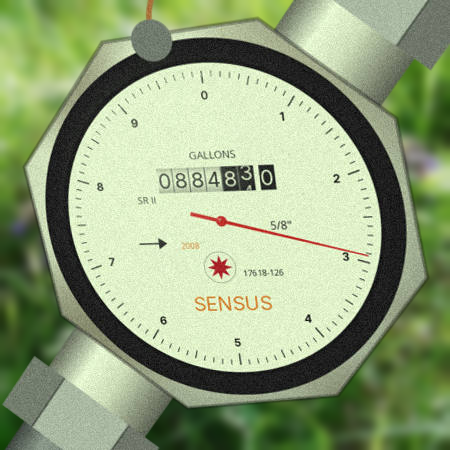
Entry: 884832.9 gal
